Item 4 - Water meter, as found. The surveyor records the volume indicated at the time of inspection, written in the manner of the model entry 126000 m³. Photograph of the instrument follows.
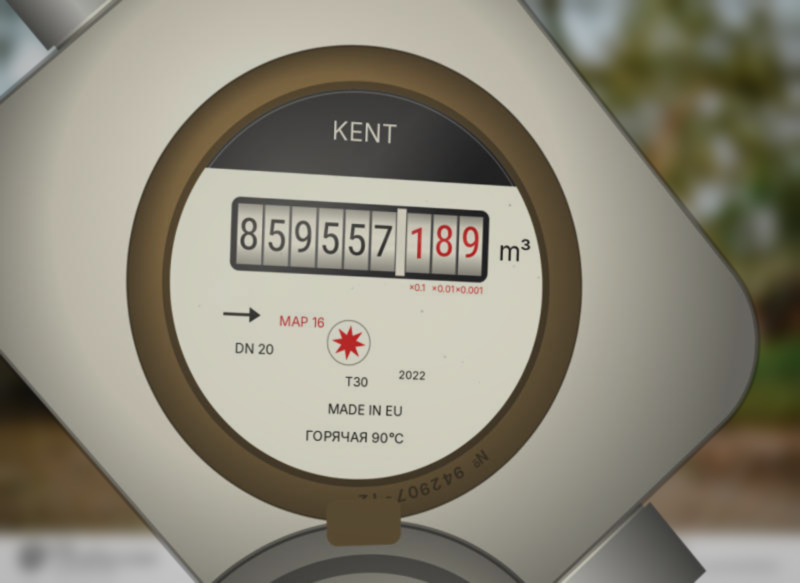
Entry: 859557.189 m³
